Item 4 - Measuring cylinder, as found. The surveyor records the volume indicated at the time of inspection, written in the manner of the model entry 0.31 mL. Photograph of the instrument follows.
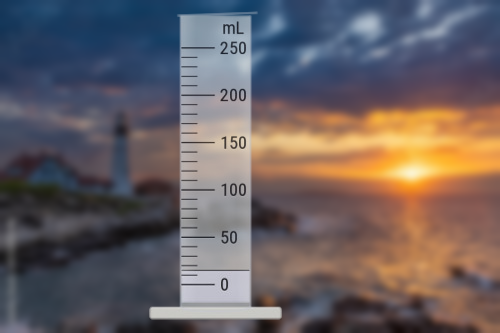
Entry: 15 mL
